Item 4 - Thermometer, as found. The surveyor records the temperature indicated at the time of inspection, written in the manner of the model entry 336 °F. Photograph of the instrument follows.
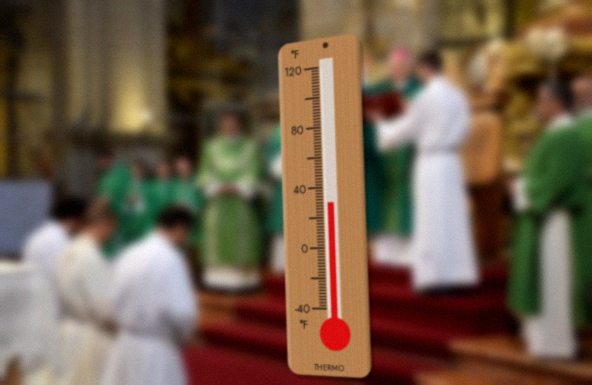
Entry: 30 °F
